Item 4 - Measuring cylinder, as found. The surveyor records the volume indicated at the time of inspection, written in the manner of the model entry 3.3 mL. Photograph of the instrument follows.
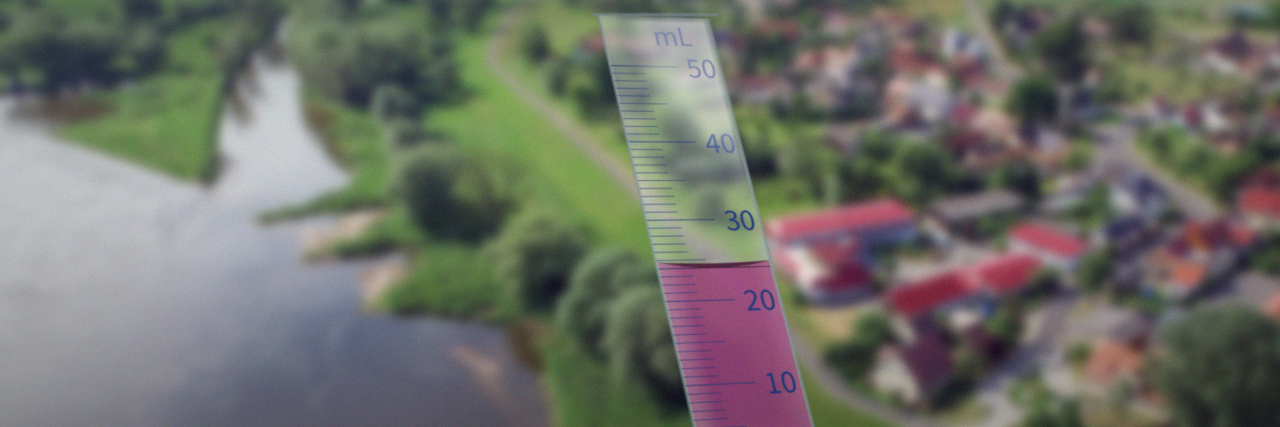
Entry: 24 mL
